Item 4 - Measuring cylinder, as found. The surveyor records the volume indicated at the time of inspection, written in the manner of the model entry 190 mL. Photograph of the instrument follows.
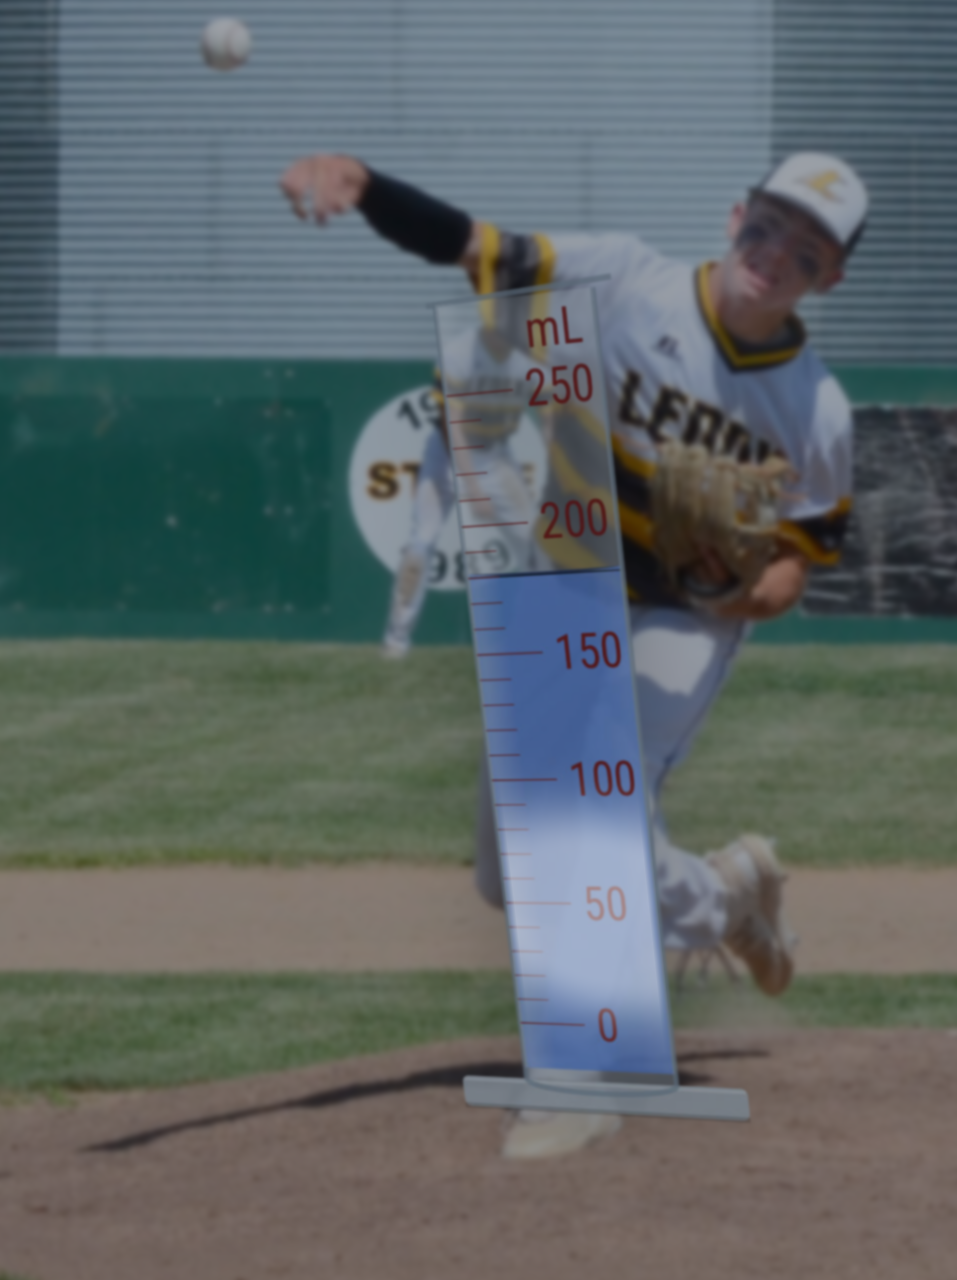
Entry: 180 mL
